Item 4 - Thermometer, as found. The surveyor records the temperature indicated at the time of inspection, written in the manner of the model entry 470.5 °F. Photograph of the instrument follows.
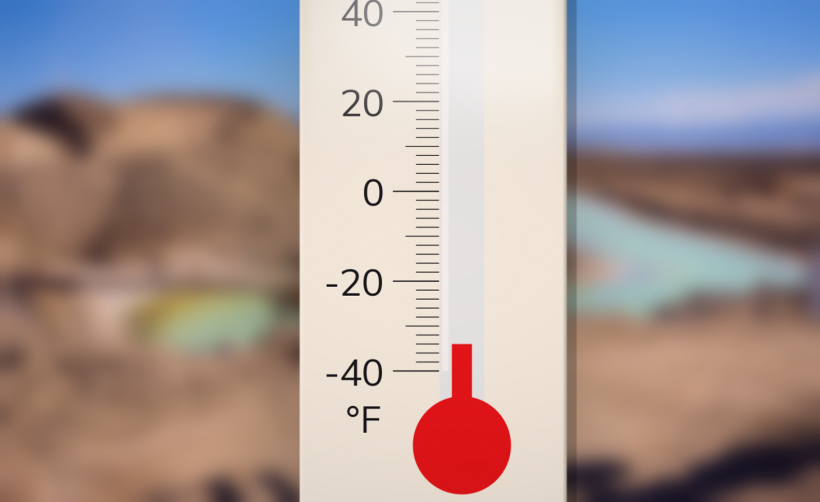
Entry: -34 °F
